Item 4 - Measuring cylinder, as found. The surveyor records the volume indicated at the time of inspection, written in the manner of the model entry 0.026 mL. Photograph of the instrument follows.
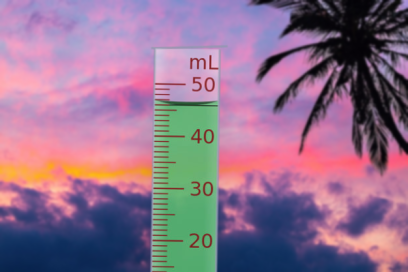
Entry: 46 mL
